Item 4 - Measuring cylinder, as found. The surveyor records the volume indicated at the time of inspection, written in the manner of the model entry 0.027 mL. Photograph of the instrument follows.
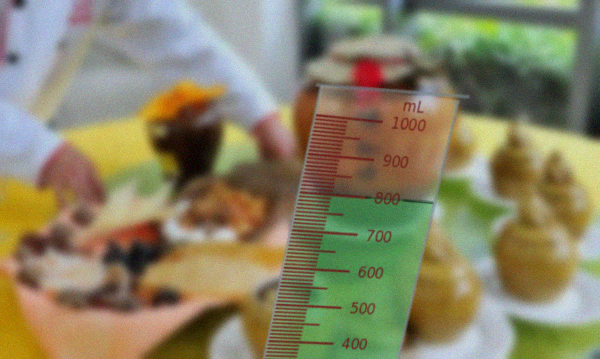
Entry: 800 mL
